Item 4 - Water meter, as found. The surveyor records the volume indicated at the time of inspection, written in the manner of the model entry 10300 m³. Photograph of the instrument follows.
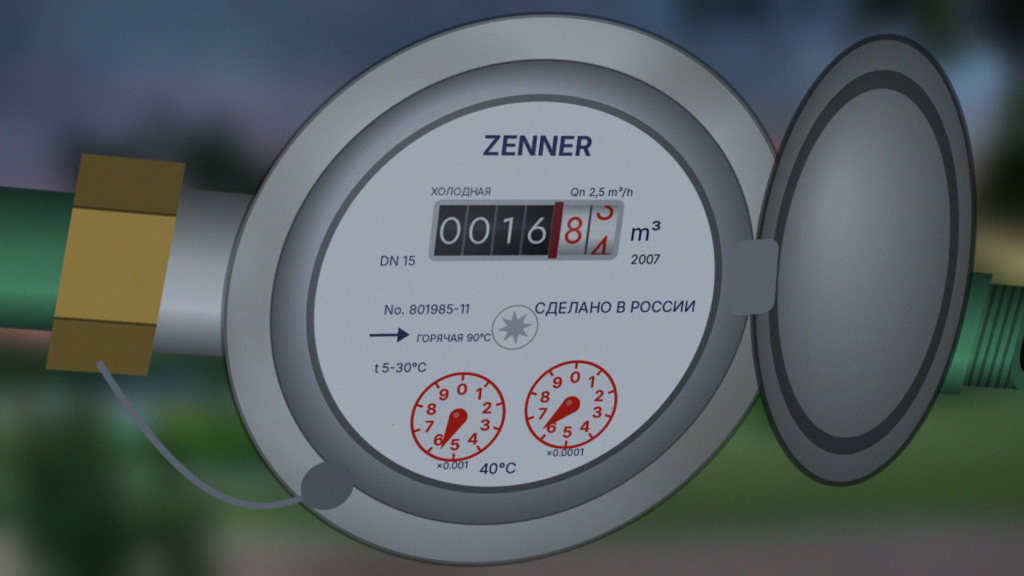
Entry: 16.8356 m³
